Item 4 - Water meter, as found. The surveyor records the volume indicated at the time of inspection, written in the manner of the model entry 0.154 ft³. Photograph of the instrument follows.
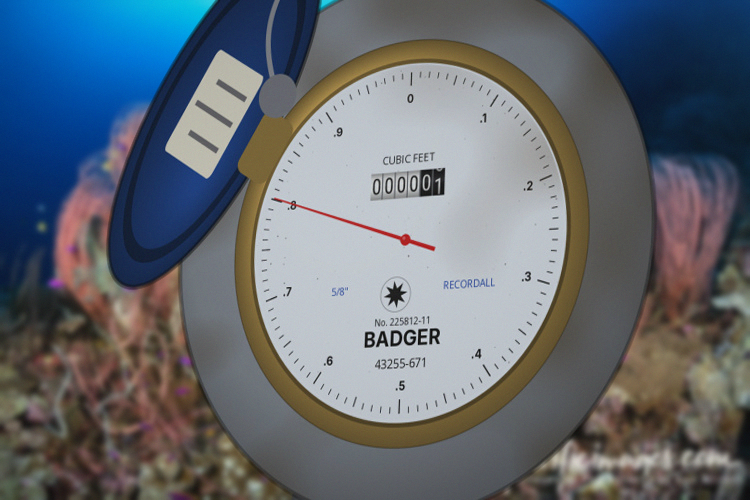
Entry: 0.80 ft³
